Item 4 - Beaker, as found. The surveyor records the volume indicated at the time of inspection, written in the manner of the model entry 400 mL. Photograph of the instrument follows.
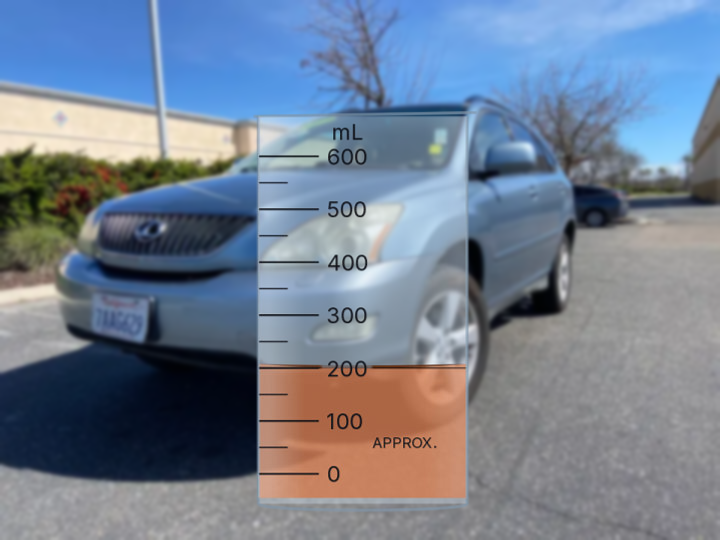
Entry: 200 mL
